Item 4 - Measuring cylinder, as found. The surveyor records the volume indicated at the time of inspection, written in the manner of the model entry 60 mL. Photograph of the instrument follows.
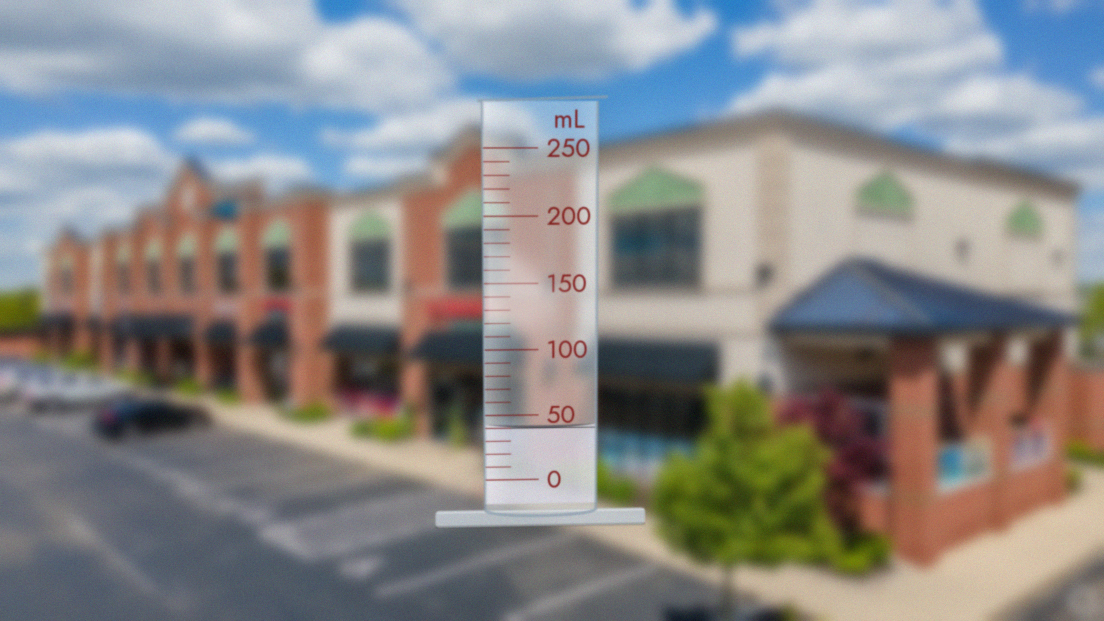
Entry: 40 mL
